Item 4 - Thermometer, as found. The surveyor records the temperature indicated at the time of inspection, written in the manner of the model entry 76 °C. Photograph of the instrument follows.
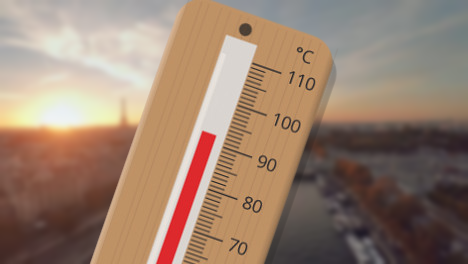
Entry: 92 °C
